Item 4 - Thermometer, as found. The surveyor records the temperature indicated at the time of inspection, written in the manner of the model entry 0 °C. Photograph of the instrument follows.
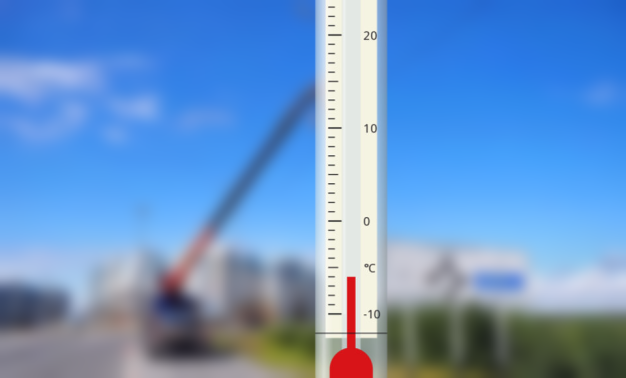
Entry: -6 °C
